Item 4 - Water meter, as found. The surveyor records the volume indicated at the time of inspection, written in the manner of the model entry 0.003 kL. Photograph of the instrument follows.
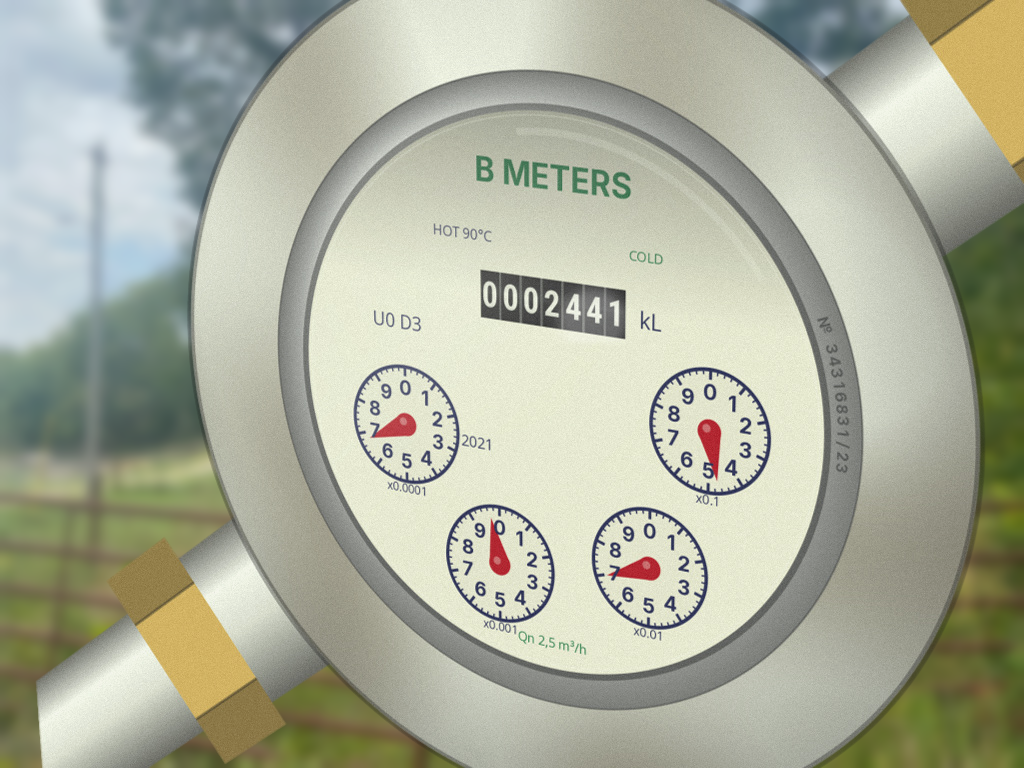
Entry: 2441.4696 kL
